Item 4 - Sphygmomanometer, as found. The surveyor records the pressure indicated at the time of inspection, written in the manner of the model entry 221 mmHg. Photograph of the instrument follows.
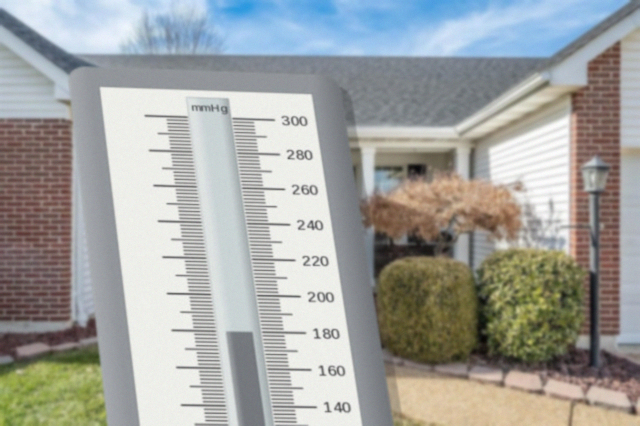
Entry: 180 mmHg
